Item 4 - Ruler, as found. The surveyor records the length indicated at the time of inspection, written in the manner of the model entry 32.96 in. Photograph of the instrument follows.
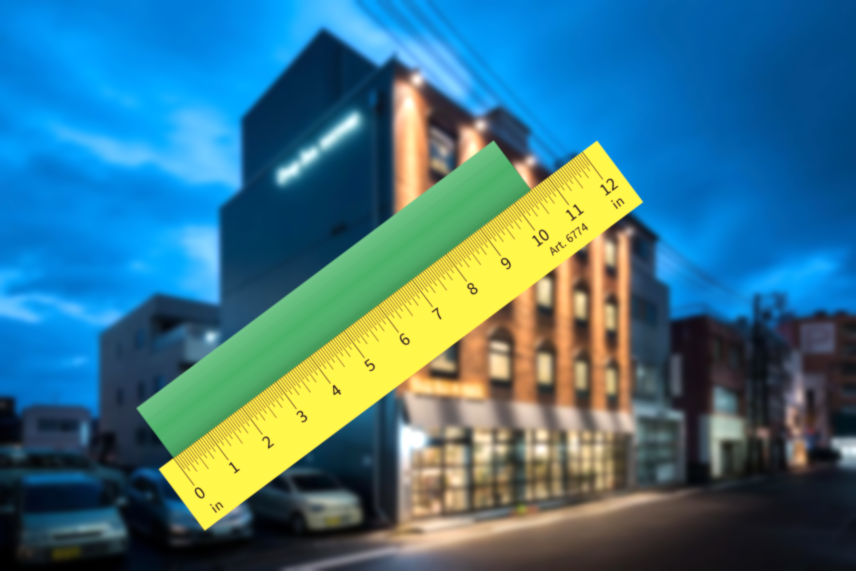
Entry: 10.5 in
